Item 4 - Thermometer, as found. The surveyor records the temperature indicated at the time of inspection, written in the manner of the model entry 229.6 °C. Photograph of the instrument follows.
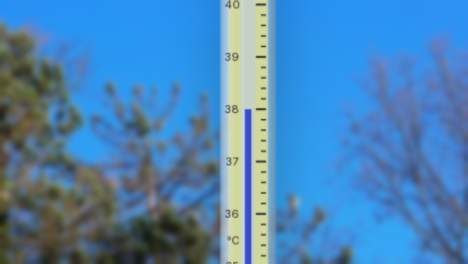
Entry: 38 °C
